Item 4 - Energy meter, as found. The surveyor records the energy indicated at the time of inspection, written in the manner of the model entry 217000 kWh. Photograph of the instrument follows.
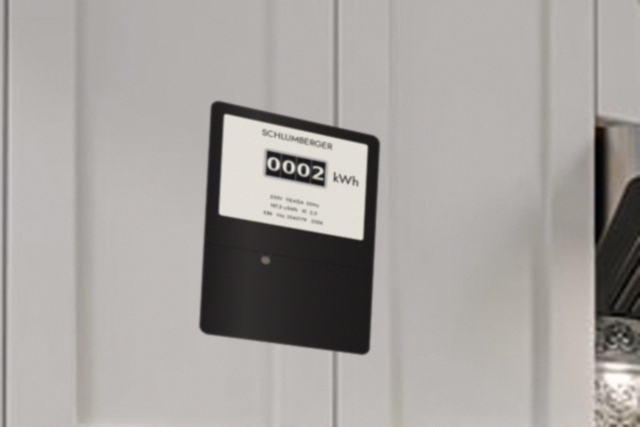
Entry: 2 kWh
